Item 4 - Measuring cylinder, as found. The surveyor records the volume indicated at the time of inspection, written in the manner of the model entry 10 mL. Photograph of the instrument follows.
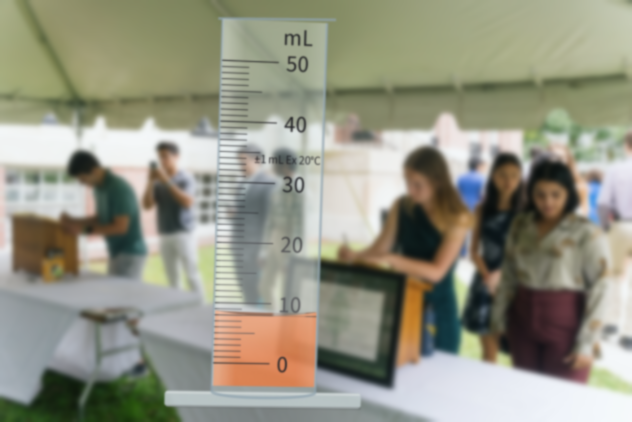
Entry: 8 mL
